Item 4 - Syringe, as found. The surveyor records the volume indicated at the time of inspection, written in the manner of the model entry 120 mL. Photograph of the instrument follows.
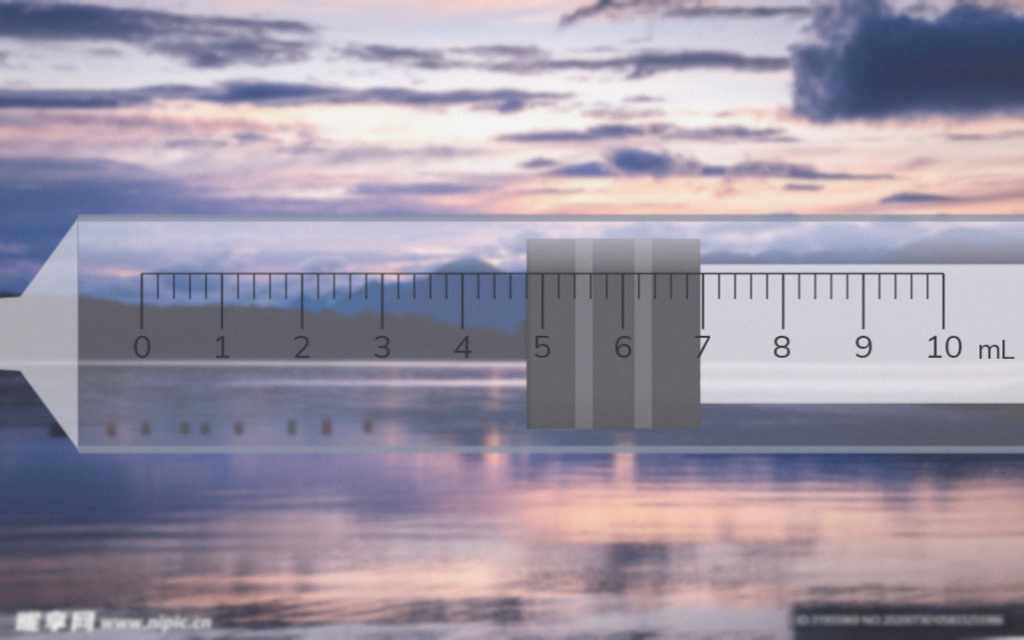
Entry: 4.8 mL
